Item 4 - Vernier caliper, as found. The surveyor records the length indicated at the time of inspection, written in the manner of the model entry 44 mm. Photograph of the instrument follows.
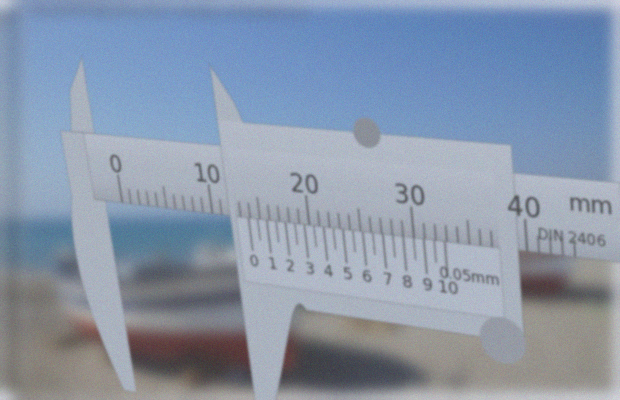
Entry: 13.8 mm
